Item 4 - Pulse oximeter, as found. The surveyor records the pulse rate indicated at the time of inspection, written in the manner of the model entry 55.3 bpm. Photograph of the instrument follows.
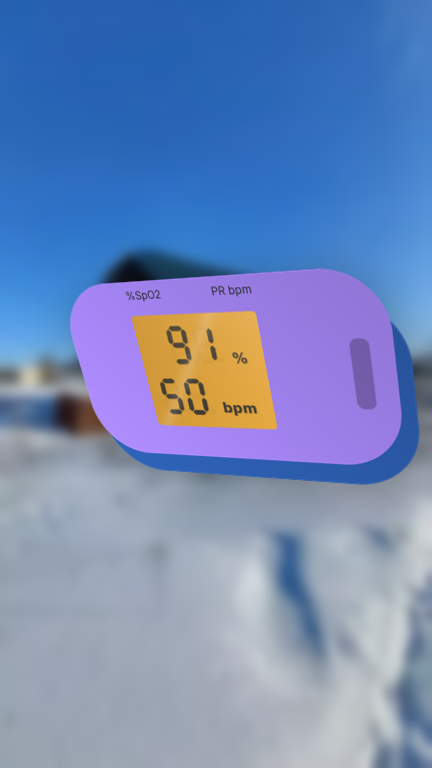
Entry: 50 bpm
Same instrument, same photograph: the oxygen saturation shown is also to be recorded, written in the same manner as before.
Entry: 91 %
